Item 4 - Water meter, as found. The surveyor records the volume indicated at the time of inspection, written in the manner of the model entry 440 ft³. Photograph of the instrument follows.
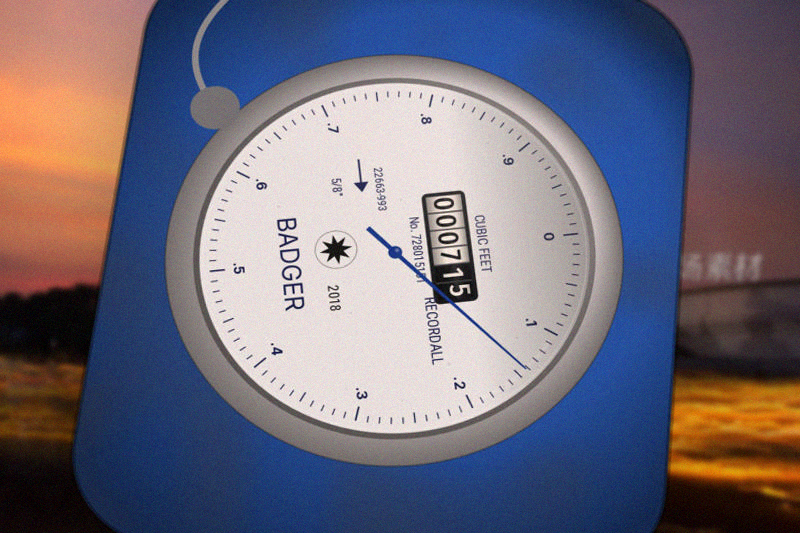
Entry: 715.14 ft³
